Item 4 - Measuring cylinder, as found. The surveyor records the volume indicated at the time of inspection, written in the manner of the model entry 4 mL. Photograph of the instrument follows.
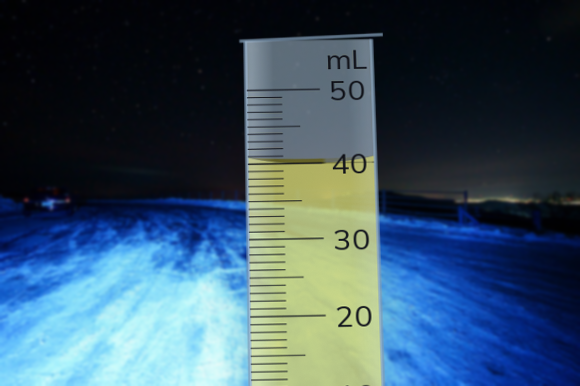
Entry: 40 mL
